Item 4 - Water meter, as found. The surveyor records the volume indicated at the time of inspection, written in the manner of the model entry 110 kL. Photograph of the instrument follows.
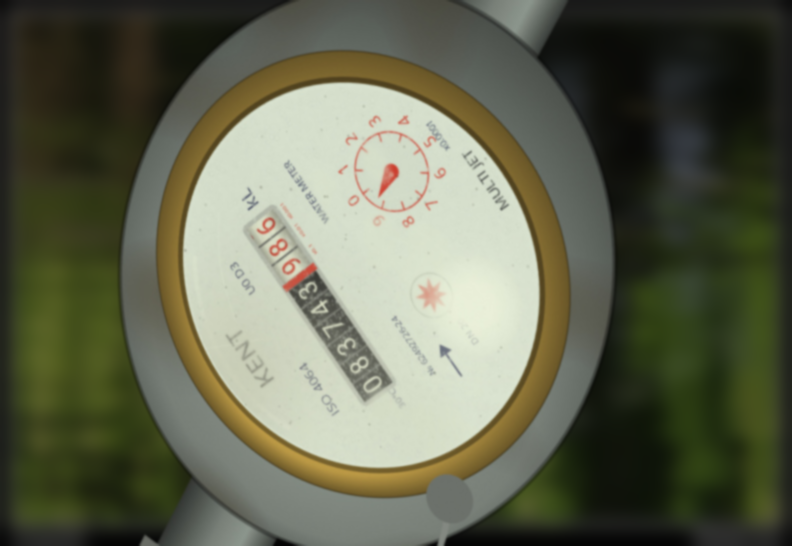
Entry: 83743.9859 kL
